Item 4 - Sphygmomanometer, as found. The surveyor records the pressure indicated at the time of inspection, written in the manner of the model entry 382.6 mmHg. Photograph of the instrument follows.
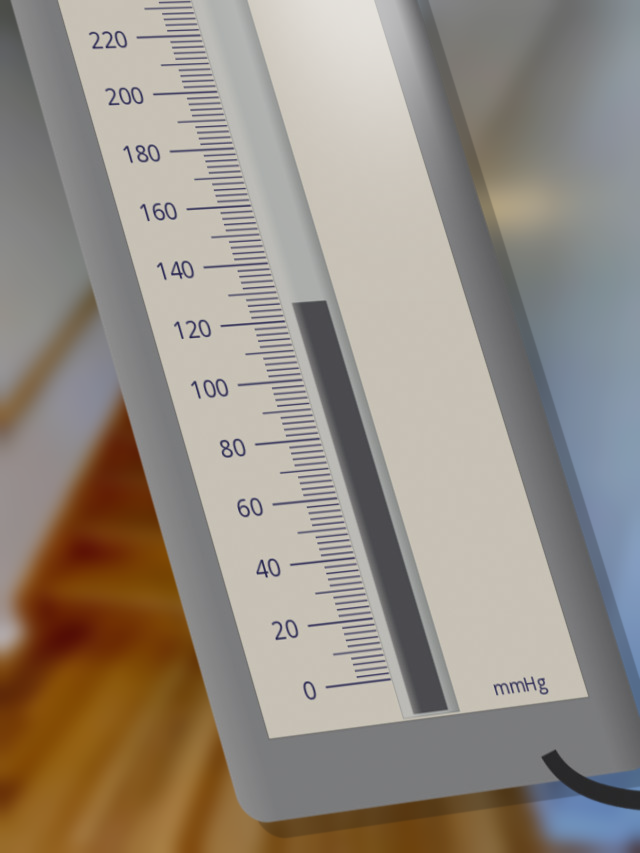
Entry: 126 mmHg
